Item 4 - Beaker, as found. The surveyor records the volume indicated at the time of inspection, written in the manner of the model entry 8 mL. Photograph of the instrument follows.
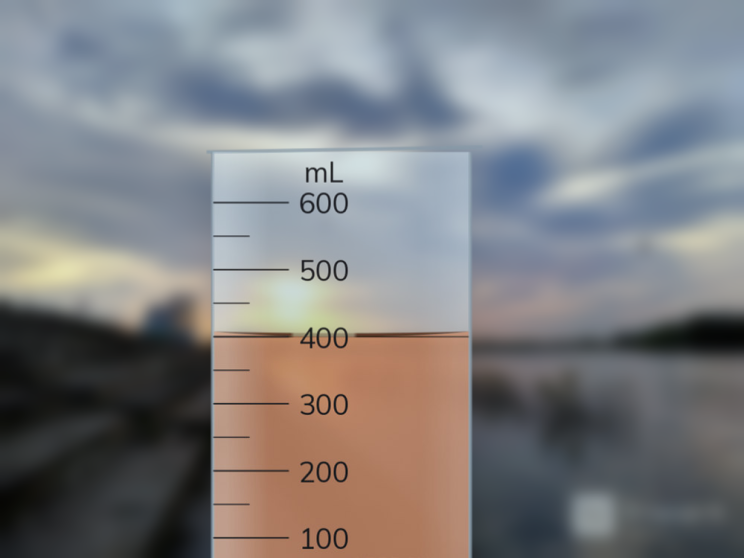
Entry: 400 mL
